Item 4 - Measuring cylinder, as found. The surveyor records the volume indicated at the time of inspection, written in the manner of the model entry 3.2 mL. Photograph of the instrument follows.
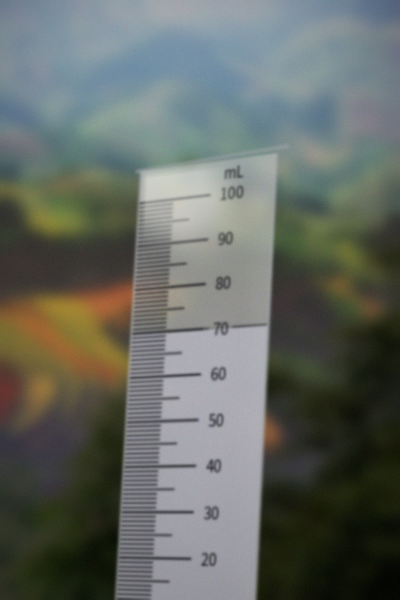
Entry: 70 mL
